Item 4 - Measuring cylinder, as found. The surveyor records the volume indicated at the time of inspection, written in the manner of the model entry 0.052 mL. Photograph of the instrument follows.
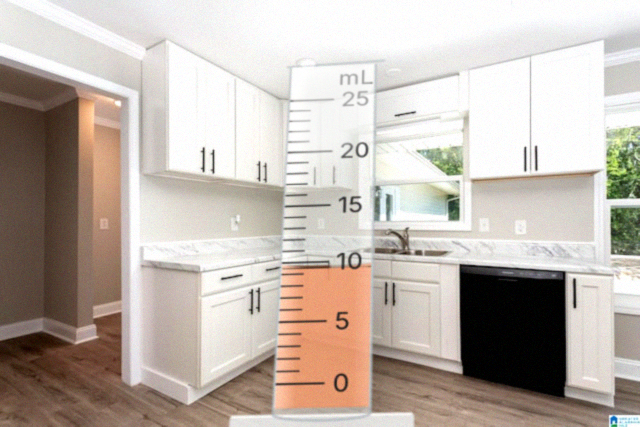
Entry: 9.5 mL
